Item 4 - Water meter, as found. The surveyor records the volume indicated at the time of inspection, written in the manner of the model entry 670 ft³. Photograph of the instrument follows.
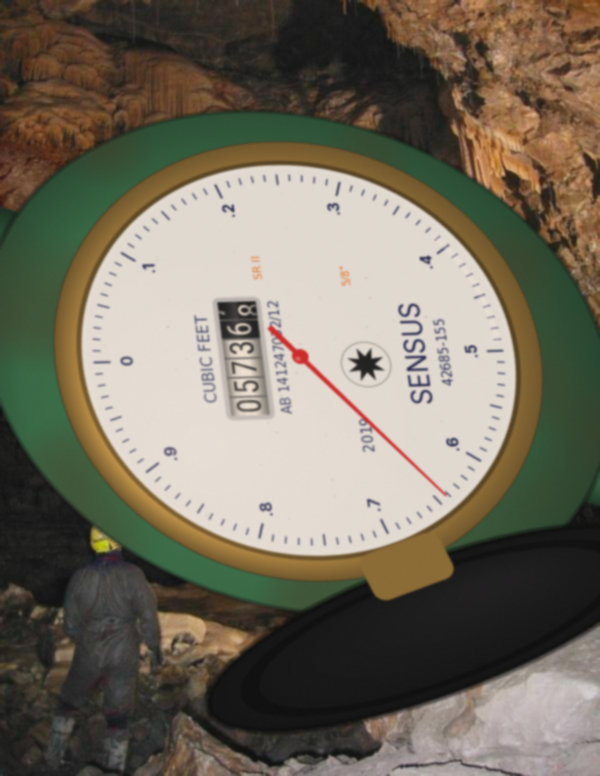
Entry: 57367.64 ft³
